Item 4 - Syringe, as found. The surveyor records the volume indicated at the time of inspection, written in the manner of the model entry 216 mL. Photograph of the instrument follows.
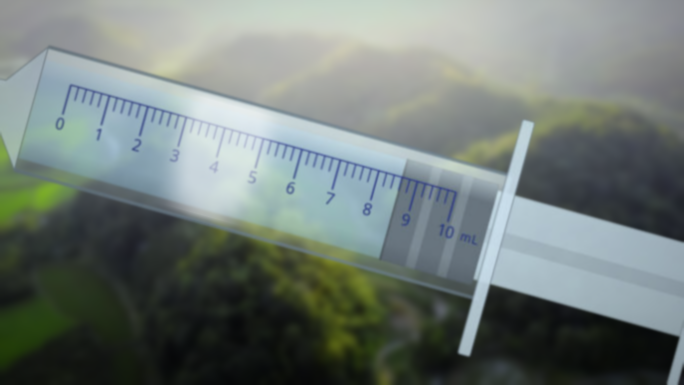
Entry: 8.6 mL
